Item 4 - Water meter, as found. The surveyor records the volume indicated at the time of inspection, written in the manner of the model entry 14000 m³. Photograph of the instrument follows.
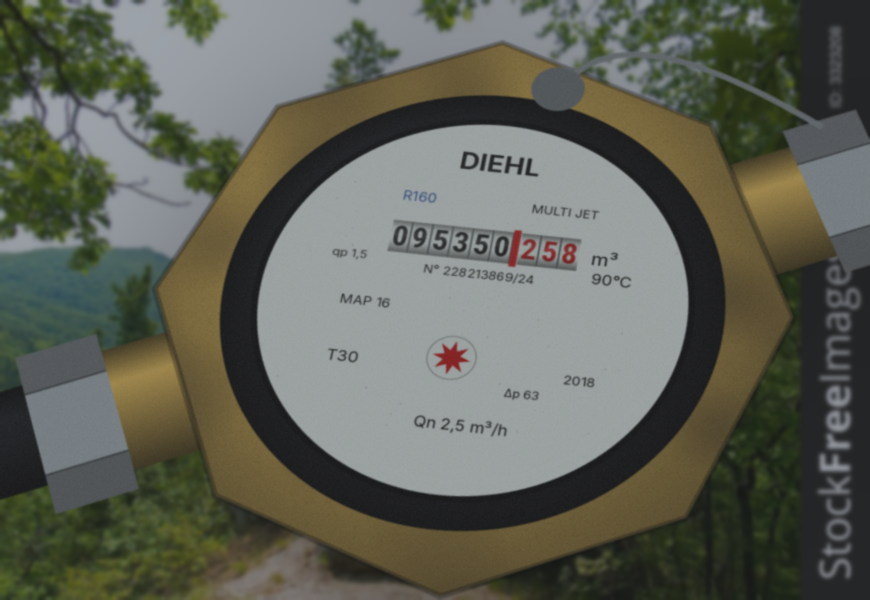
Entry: 95350.258 m³
